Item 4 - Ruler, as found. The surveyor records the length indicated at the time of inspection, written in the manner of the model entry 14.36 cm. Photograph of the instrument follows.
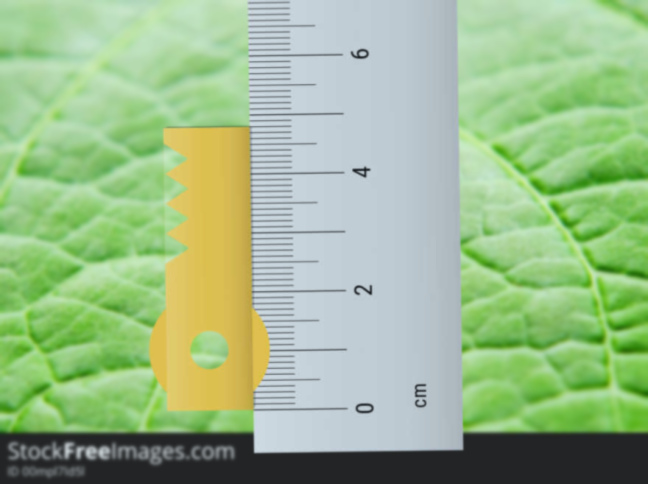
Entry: 4.8 cm
